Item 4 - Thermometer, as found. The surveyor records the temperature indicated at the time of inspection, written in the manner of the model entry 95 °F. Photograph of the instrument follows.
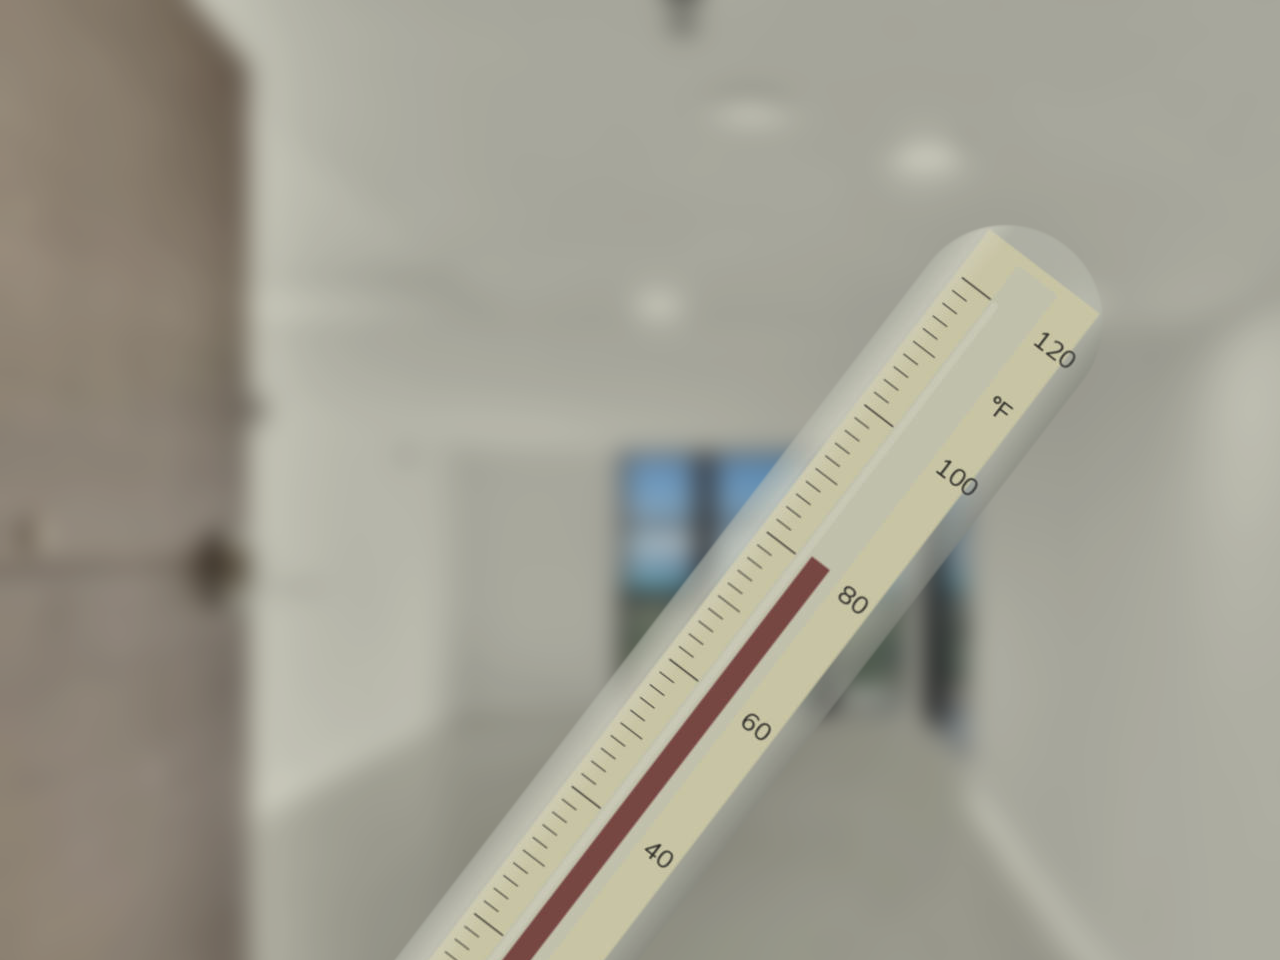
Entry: 81 °F
